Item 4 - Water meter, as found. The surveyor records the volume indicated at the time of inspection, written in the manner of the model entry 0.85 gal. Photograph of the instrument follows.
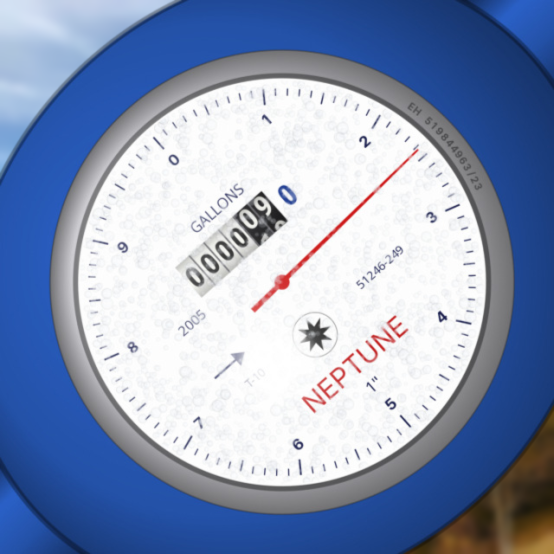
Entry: 92.4 gal
